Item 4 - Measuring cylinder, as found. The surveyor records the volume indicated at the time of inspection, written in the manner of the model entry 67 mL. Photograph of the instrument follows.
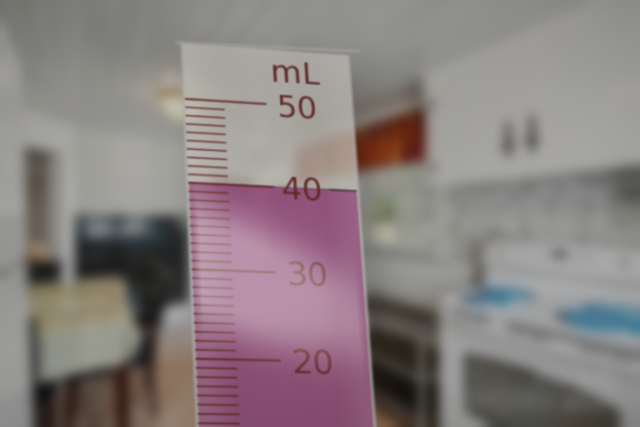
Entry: 40 mL
